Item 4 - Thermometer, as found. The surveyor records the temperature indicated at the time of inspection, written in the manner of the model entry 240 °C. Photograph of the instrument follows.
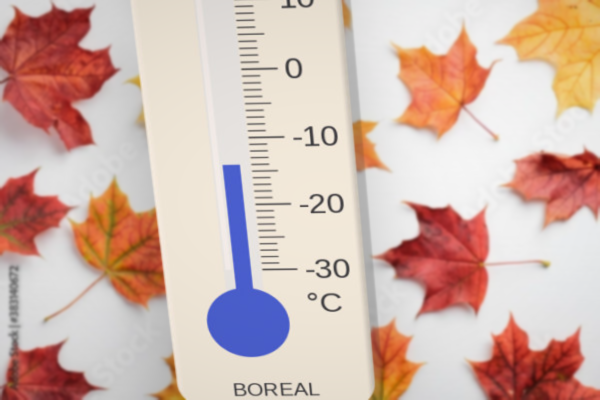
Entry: -14 °C
